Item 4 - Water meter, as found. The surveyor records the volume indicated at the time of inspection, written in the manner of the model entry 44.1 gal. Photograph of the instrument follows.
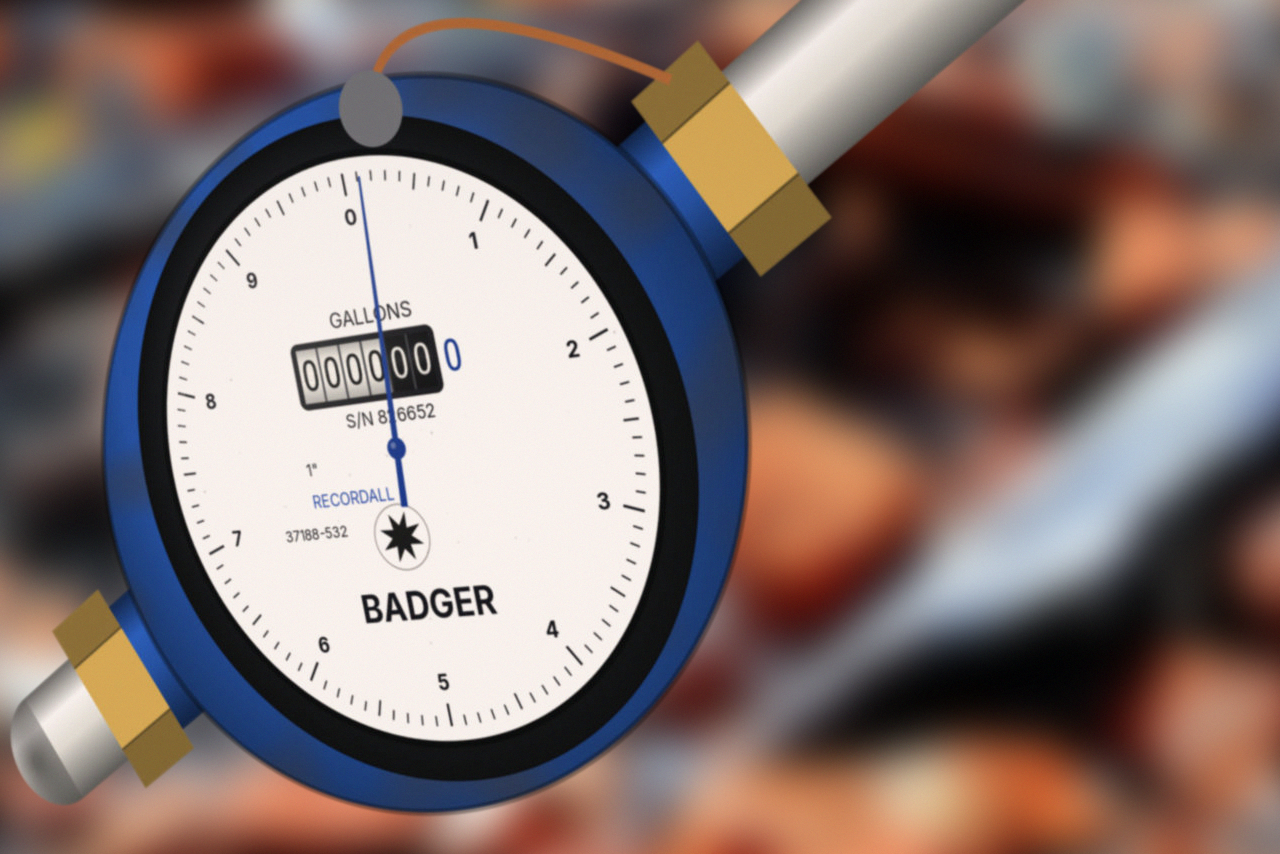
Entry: 0.1 gal
